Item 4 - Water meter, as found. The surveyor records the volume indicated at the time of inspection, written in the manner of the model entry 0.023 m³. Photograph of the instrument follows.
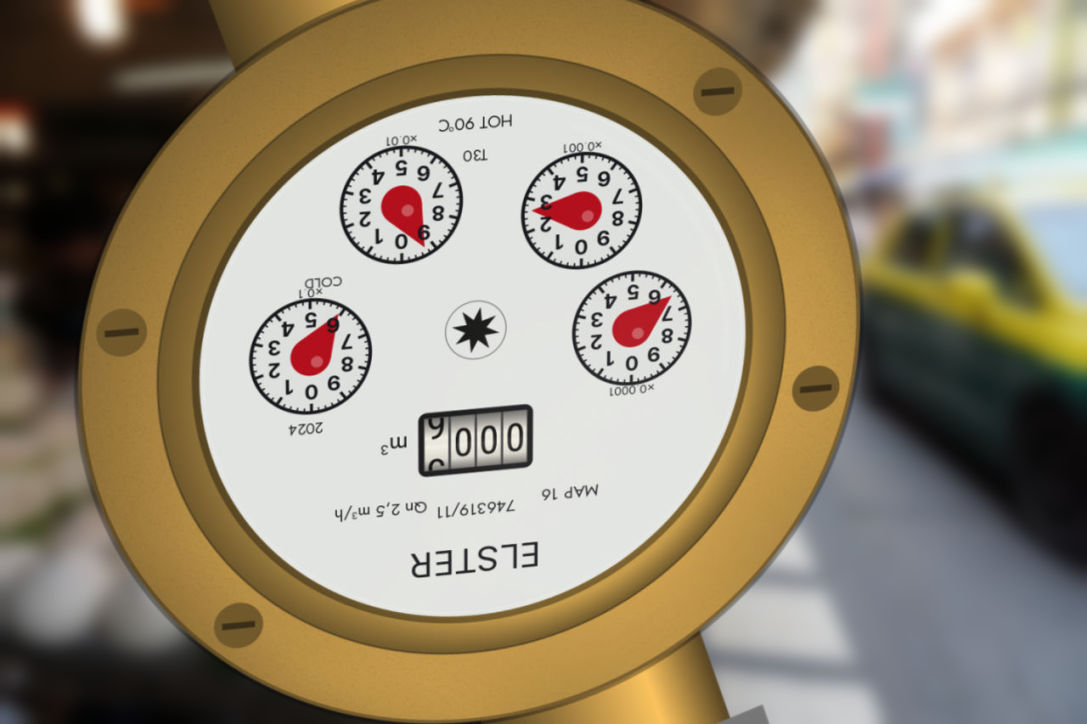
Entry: 5.5926 m³
